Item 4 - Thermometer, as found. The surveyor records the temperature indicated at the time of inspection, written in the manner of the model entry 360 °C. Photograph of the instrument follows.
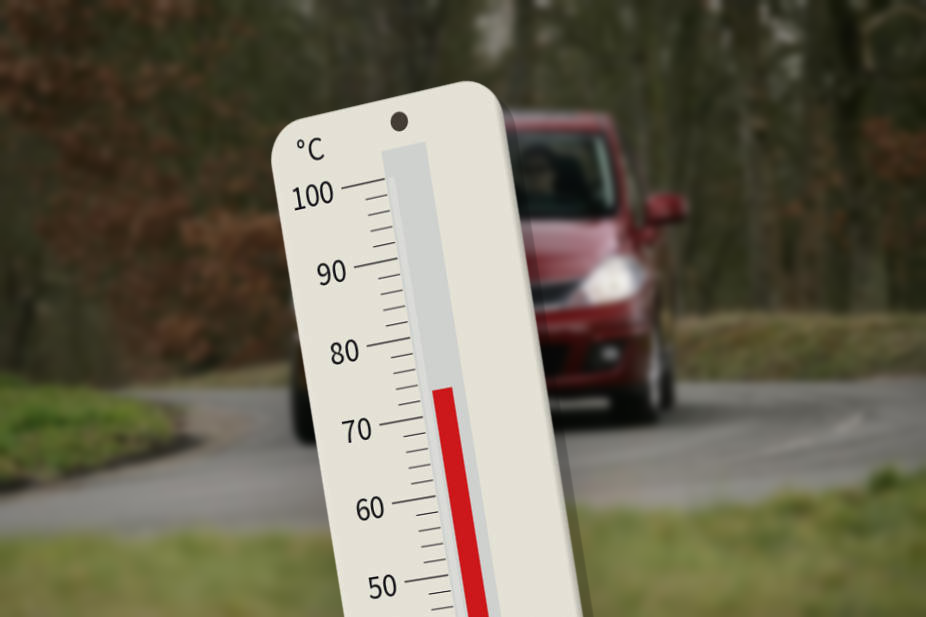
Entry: 73 °C
